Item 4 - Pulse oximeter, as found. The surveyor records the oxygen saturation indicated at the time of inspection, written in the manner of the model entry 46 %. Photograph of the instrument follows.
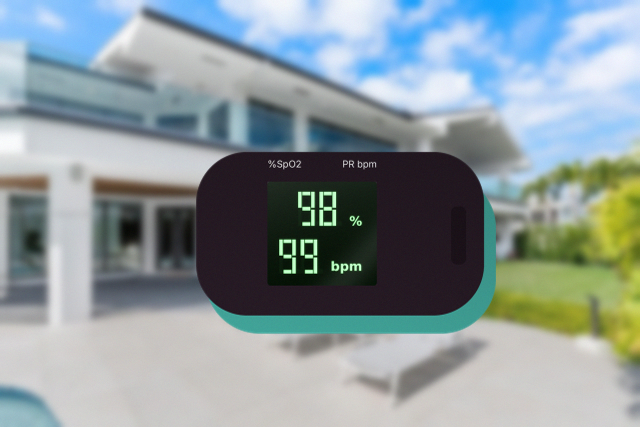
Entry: 98 %
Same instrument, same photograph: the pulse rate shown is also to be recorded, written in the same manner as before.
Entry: 99 bpm
